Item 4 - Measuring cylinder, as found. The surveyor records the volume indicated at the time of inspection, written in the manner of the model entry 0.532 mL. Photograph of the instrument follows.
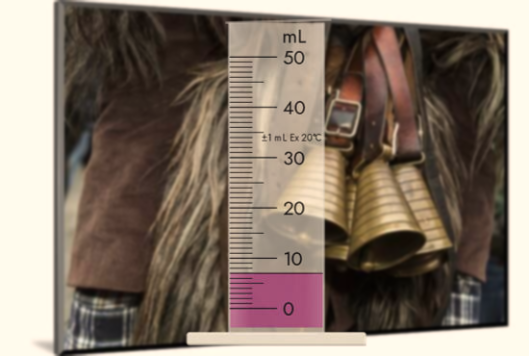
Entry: 7 mL
